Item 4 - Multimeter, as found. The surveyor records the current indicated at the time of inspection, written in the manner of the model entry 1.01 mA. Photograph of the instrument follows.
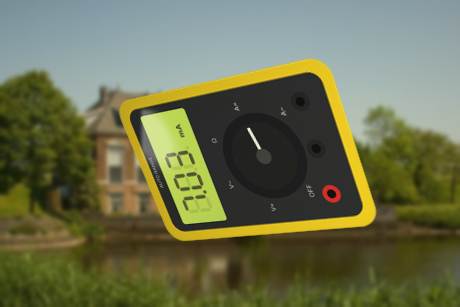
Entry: 7.03 mA
